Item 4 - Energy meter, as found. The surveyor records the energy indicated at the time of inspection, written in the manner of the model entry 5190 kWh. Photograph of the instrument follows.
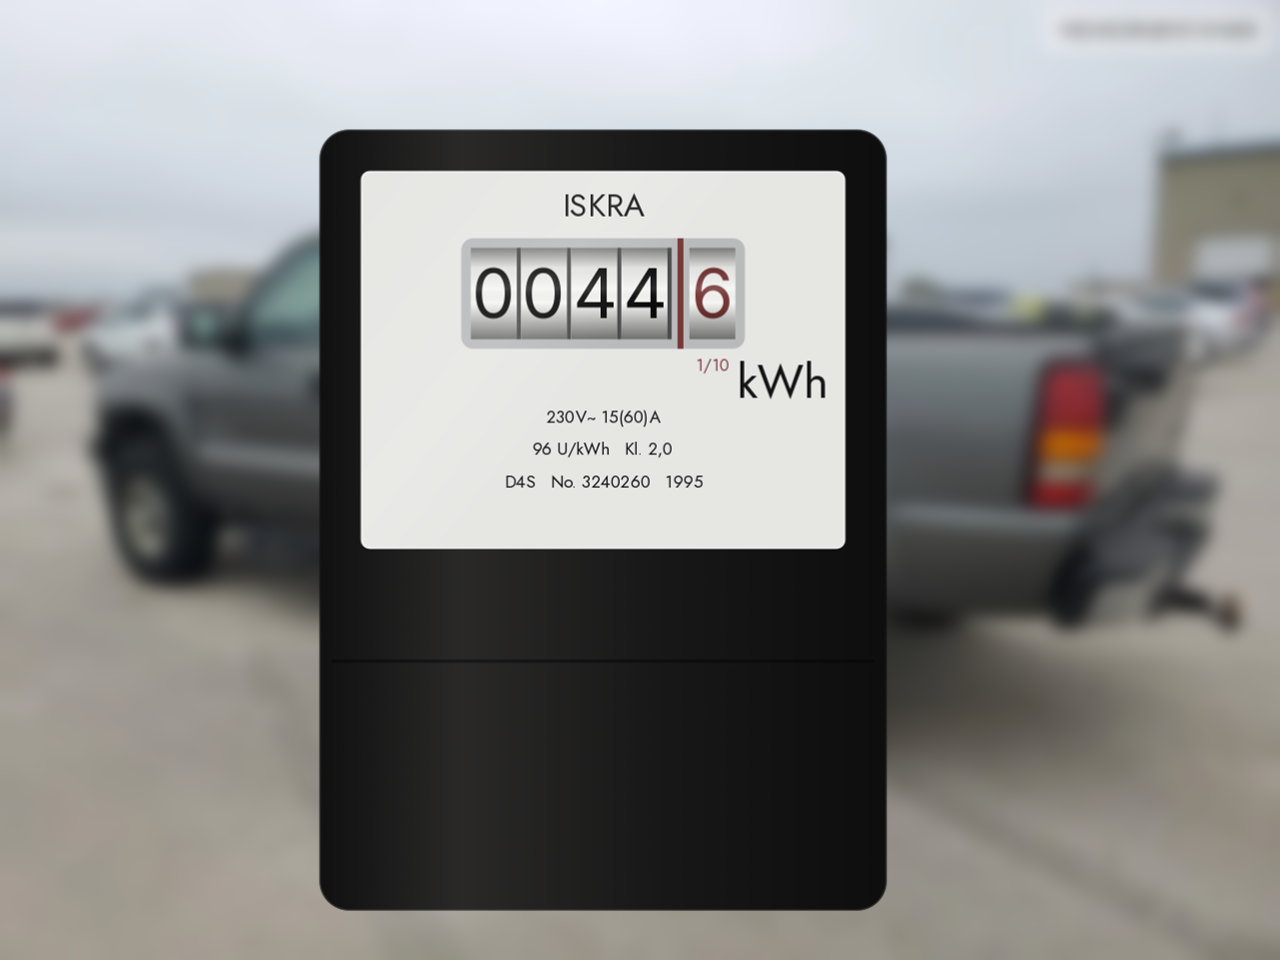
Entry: 44.6 kWh
